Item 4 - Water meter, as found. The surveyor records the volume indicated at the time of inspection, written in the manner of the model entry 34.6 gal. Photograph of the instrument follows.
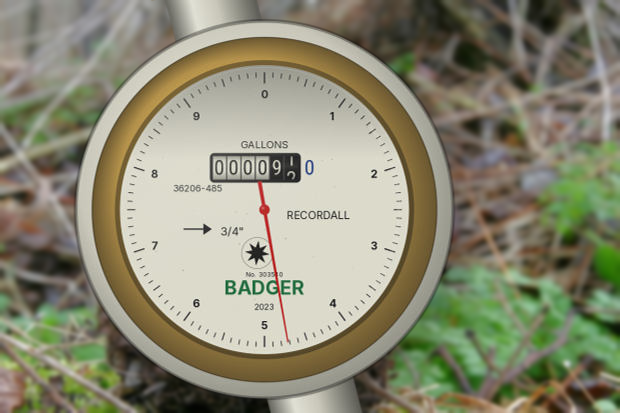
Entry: 914.7 gal
